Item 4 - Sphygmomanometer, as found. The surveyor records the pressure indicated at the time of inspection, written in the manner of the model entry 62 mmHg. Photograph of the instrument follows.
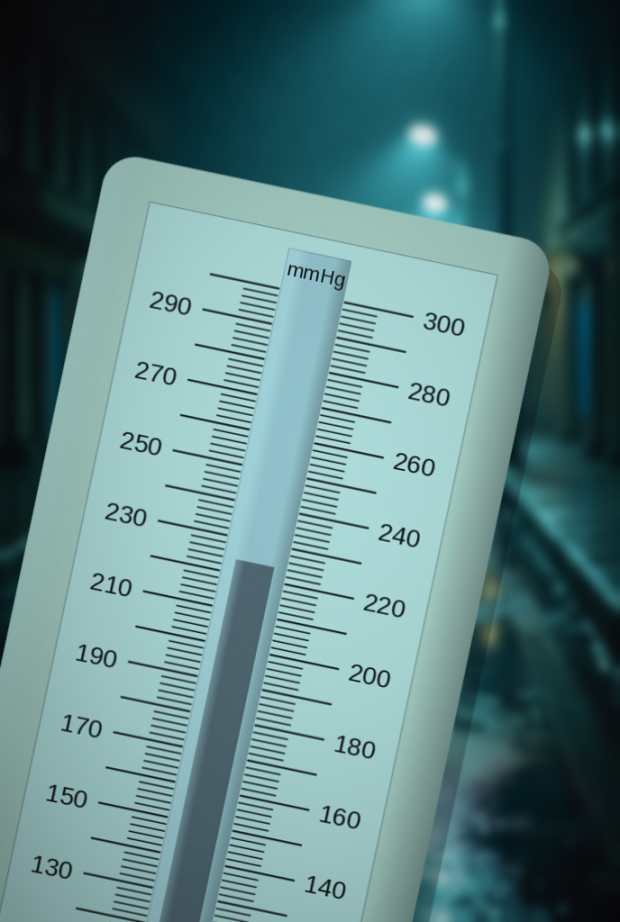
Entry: 224 mmHg
